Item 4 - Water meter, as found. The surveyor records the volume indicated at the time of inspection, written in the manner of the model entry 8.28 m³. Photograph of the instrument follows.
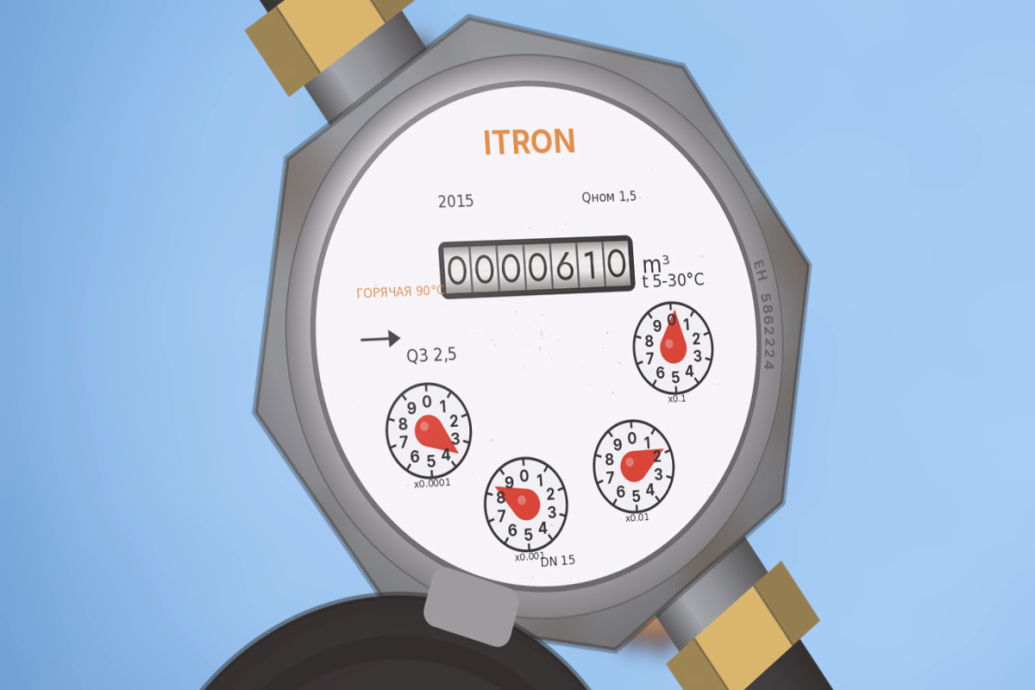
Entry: 610.0183 m³
